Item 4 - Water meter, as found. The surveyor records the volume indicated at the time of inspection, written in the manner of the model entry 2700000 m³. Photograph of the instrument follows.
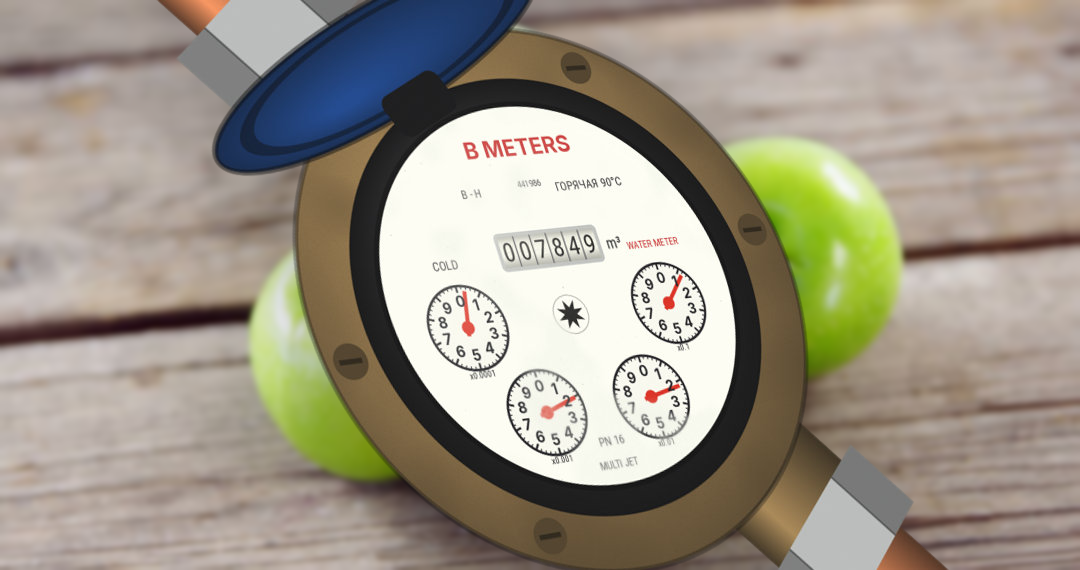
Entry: 7849.1220 m³
